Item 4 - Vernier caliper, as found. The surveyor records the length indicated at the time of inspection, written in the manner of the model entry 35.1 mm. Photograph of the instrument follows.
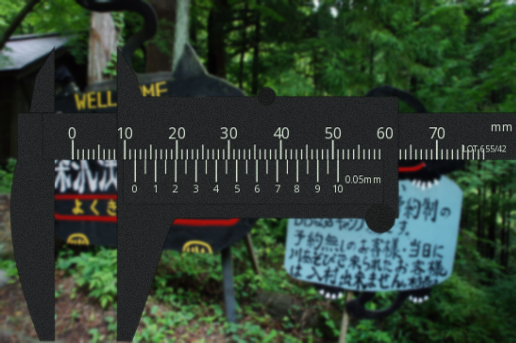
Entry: 12.0 mm
